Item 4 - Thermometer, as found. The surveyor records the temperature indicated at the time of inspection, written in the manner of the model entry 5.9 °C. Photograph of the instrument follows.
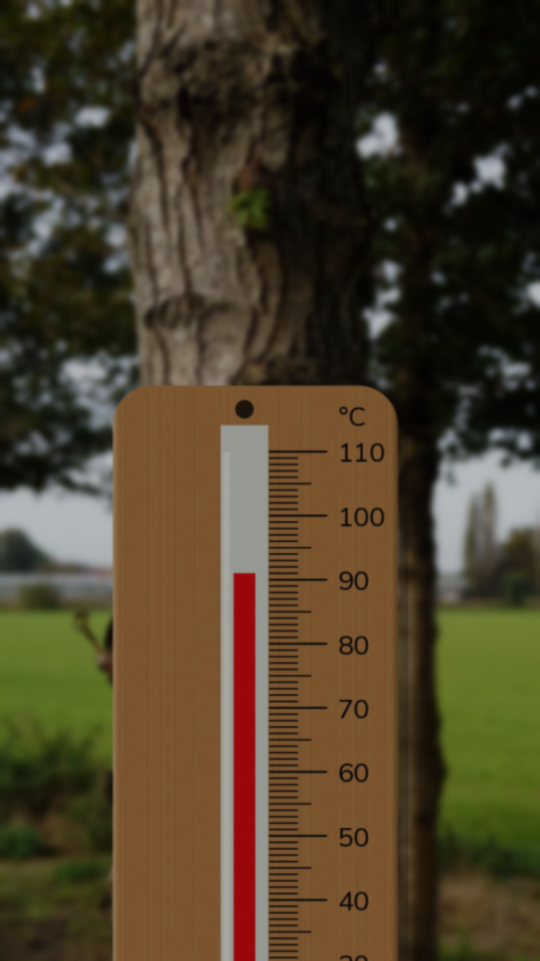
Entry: 91 °C
